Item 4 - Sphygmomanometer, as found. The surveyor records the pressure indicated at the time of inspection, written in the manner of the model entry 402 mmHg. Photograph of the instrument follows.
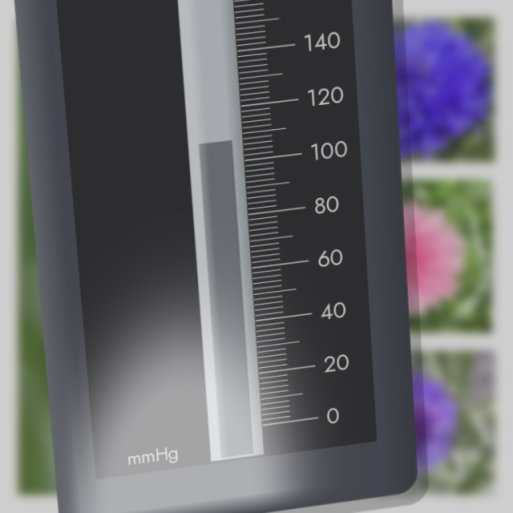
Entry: 108 mmHg
